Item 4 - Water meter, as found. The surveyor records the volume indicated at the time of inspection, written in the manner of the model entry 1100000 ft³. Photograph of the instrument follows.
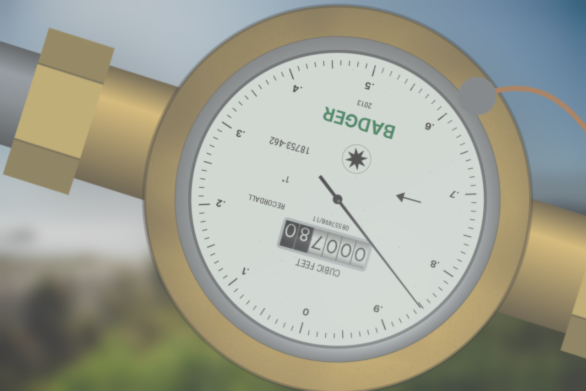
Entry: 779.85 ft³
